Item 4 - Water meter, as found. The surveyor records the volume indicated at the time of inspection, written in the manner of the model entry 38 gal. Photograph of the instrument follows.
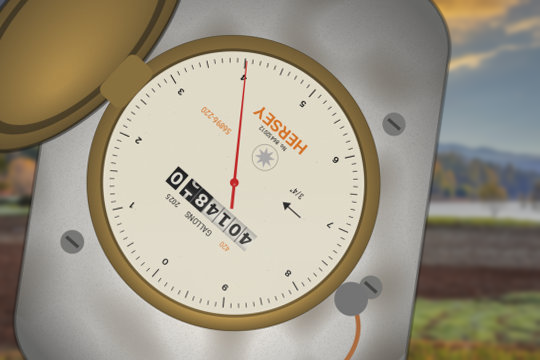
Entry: 4014814.0 gal
